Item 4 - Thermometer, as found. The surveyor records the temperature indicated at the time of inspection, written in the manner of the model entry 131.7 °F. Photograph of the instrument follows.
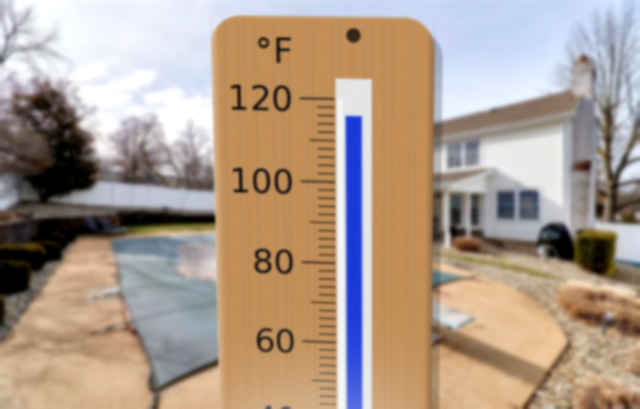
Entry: 116 °F
